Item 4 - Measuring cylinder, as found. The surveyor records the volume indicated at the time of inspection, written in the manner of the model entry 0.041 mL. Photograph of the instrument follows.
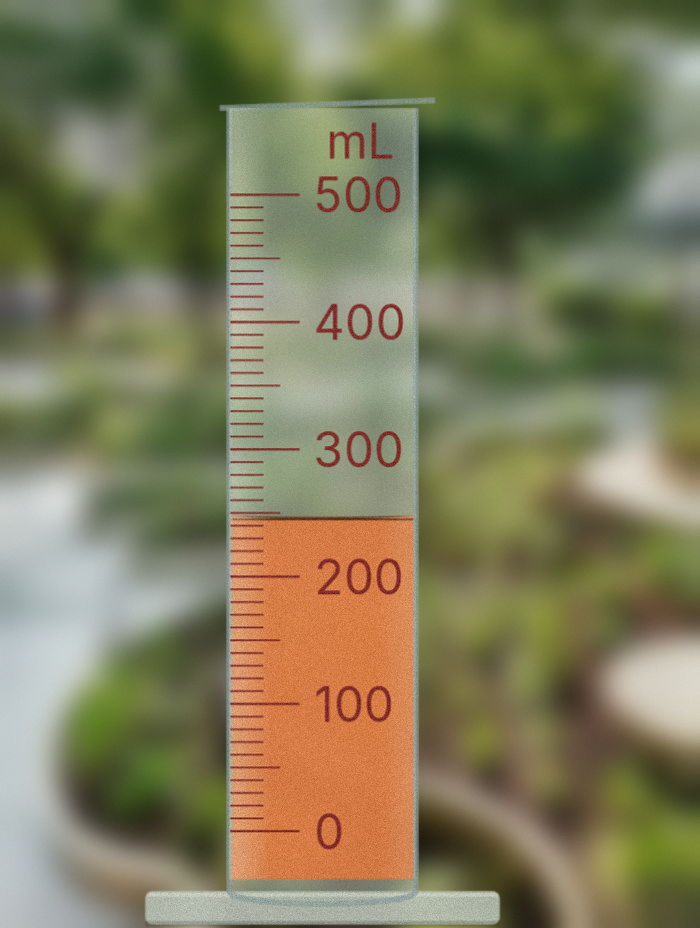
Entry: 245 mL
